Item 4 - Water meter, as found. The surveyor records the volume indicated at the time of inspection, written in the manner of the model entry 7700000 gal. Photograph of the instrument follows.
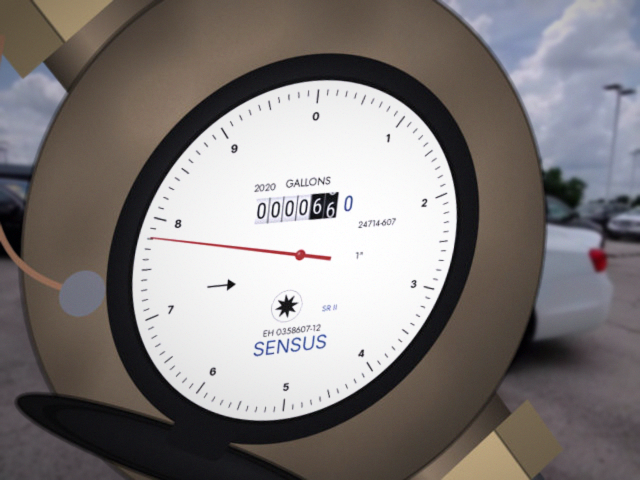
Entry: 657.8 gal
